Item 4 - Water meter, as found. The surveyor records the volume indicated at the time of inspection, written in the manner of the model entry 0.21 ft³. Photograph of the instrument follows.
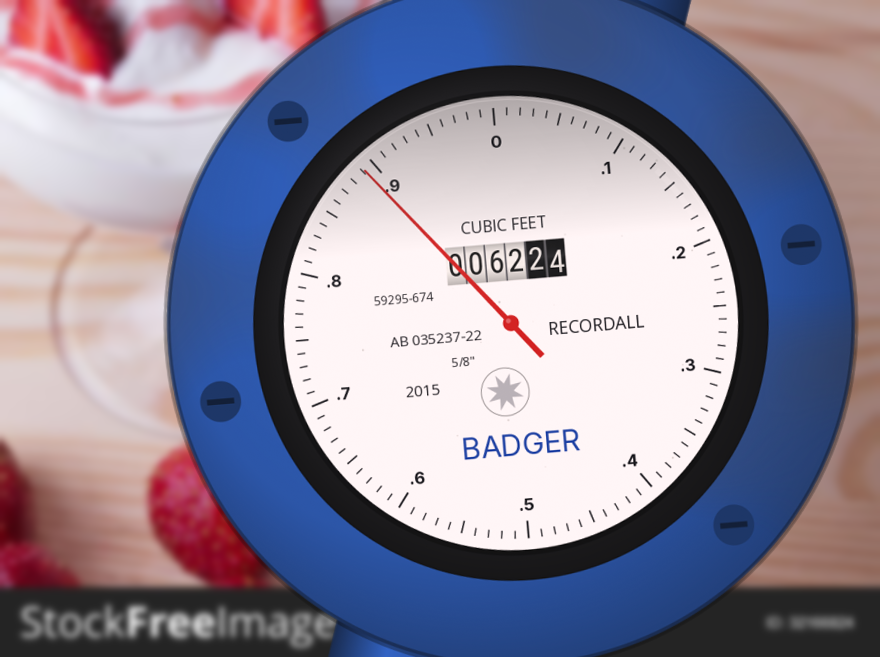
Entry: 6223.89 ft³
